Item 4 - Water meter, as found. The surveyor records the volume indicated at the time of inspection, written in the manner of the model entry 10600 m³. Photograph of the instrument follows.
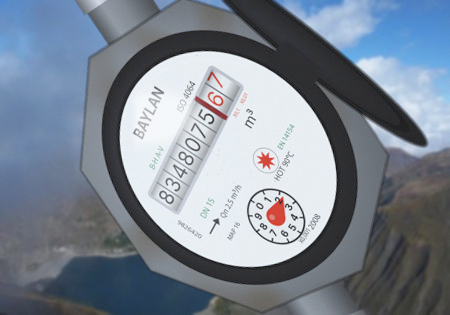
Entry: 8348075.672 m³
